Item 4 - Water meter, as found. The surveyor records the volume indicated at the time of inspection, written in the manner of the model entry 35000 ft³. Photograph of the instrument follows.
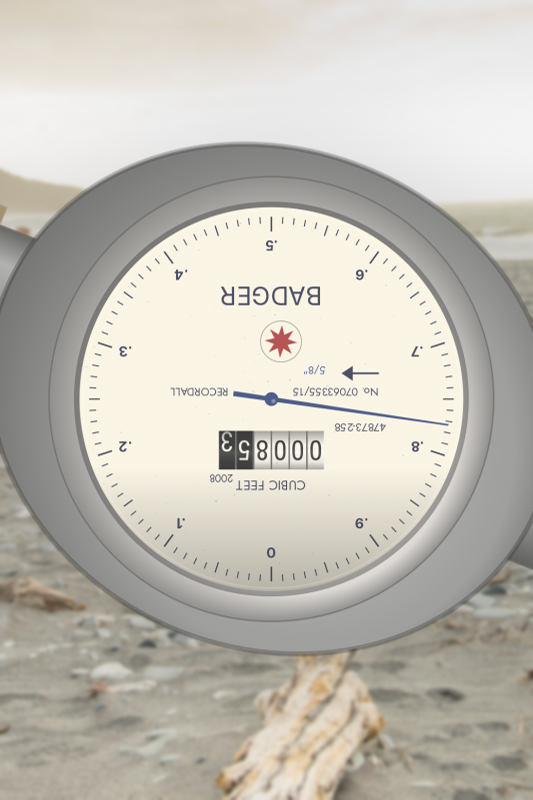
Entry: 852.77 ft³
